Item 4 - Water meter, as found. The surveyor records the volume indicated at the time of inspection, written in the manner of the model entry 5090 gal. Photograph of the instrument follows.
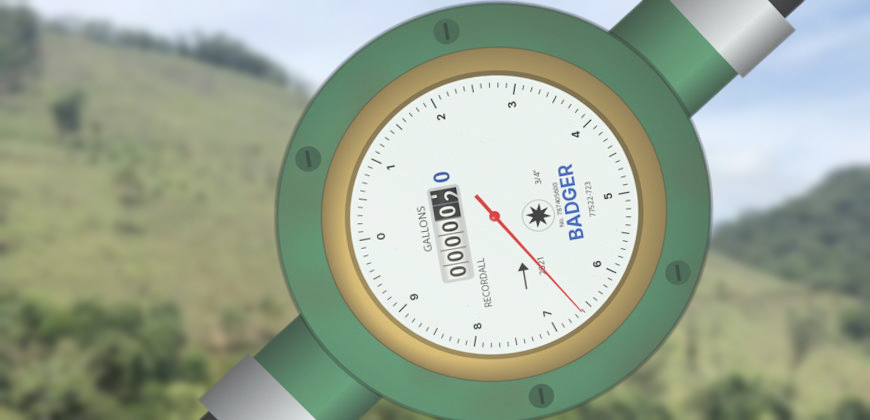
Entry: 16.6 gal
